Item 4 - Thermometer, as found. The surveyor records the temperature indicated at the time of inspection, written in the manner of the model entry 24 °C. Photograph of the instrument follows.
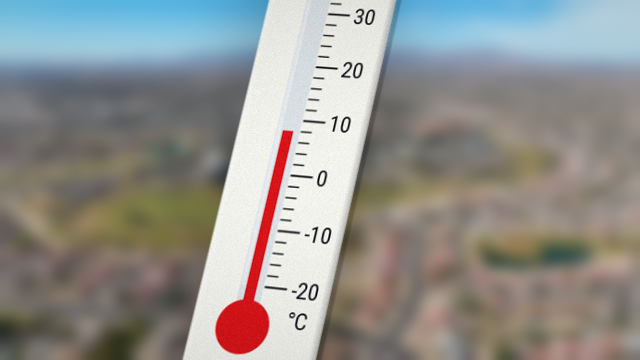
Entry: 8 °C
